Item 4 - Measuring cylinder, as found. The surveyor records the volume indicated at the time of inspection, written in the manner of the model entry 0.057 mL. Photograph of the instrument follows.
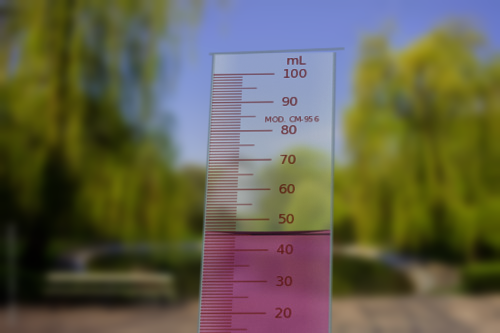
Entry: 45 mL
